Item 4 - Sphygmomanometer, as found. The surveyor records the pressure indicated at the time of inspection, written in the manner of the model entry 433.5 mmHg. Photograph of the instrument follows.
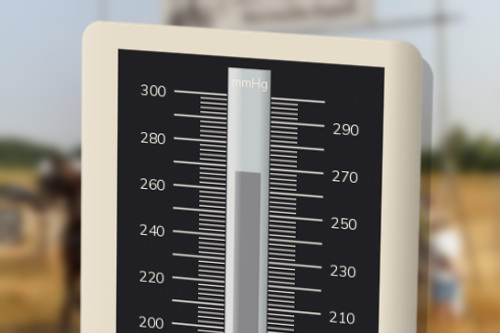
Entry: 268 mmHg
